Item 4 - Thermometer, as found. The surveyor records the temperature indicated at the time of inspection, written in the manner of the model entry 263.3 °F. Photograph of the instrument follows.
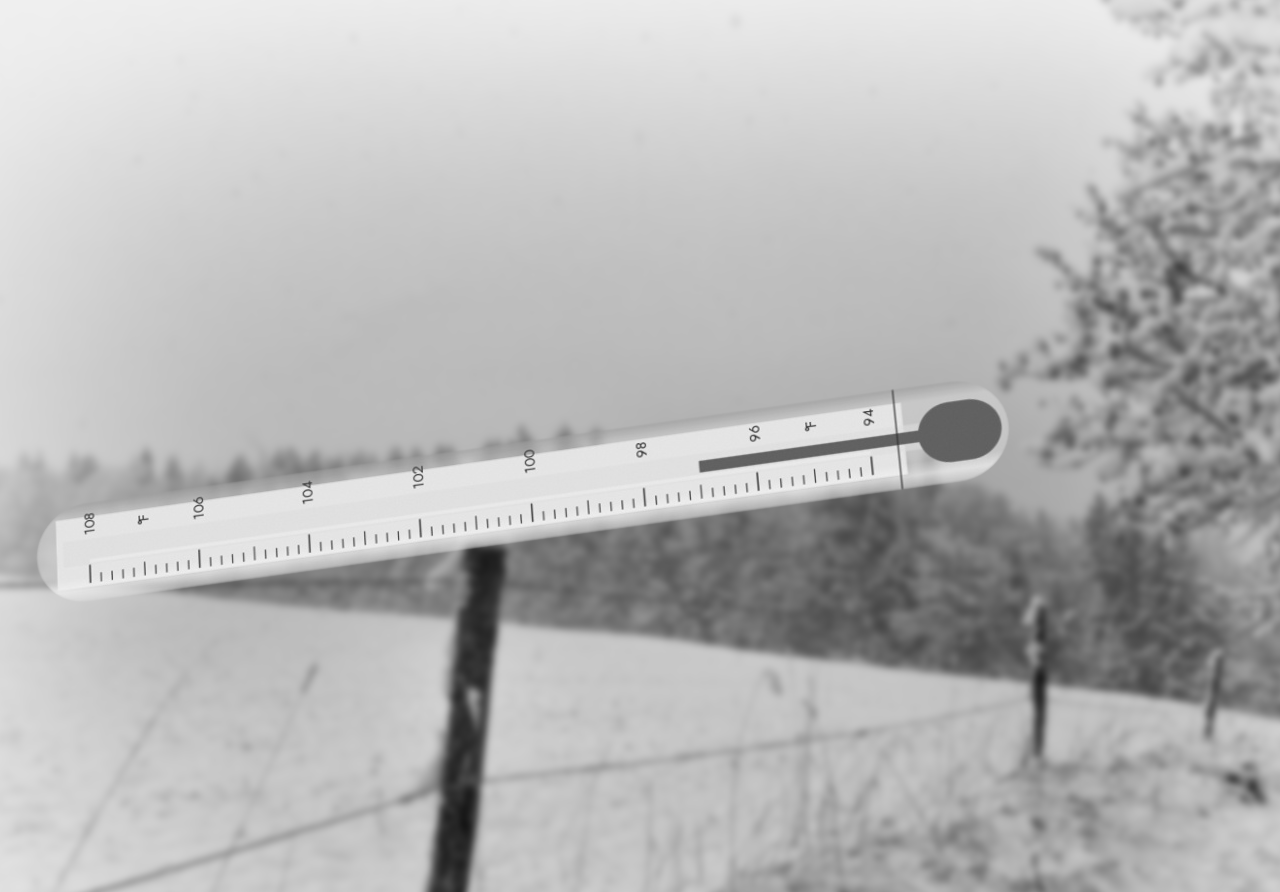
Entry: 97 °F
